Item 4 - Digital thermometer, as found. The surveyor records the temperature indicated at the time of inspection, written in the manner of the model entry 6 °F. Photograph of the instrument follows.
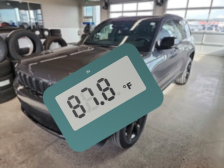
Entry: 87.8 °F
